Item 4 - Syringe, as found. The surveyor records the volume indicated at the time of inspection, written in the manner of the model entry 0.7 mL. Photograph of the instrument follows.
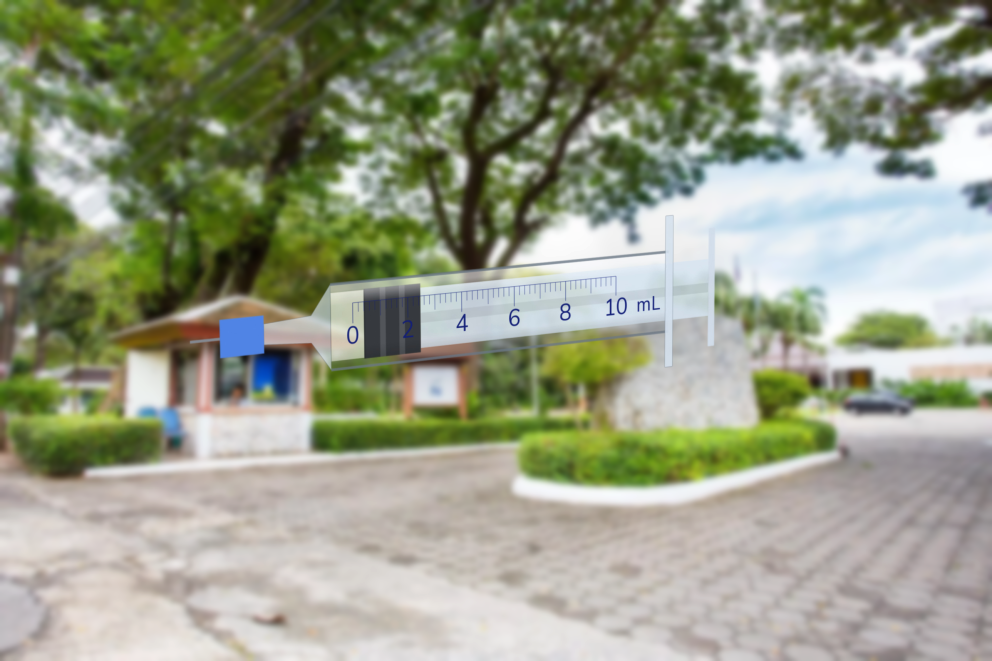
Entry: 0.4 mL
